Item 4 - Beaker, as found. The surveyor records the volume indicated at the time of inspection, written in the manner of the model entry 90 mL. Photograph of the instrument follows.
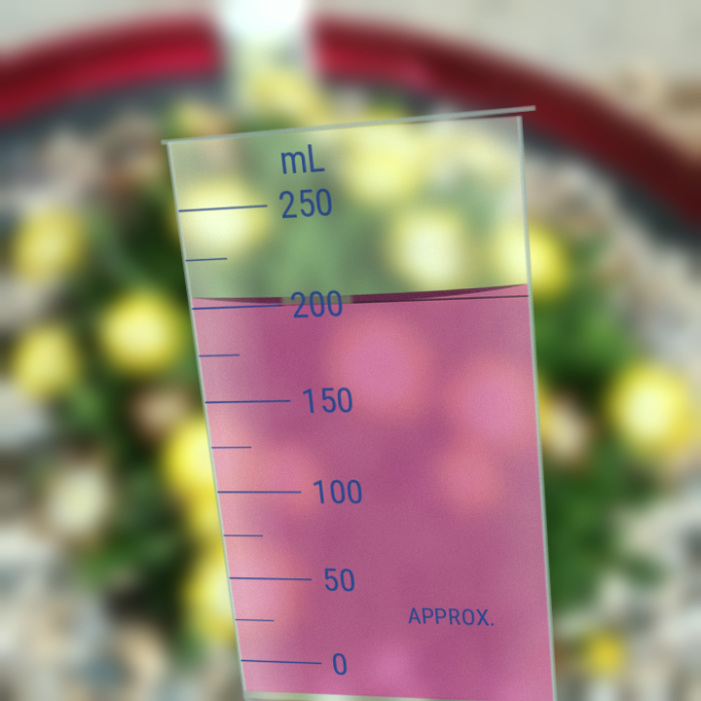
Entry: 200 mL
